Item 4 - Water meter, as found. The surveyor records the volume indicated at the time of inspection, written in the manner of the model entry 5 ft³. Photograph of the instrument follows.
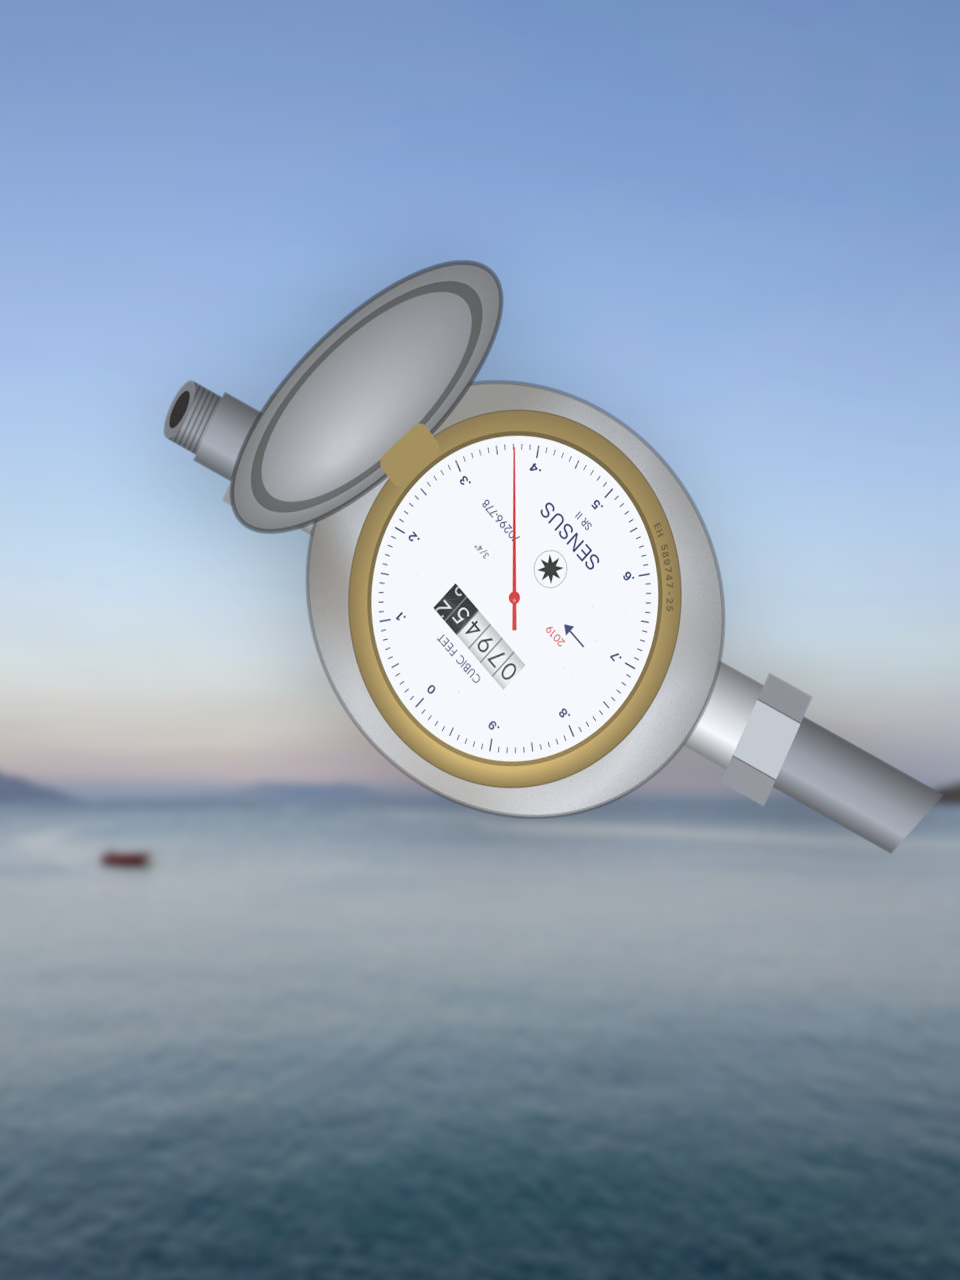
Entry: 79452.37 ft³
